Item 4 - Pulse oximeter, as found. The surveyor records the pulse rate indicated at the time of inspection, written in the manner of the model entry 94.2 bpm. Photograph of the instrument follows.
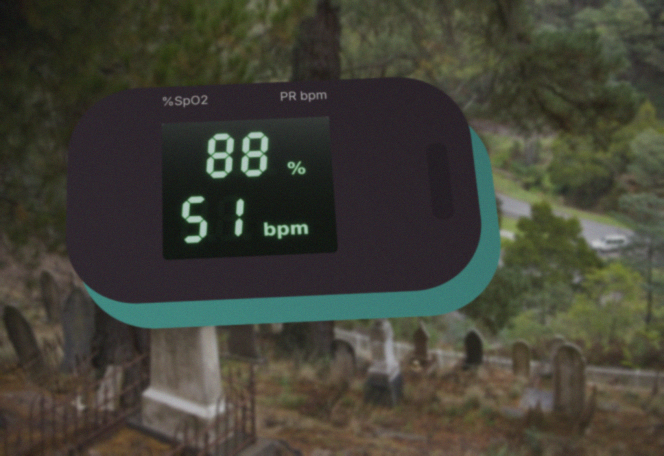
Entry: 51 bpm
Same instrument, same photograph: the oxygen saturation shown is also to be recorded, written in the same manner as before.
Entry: 88 %
